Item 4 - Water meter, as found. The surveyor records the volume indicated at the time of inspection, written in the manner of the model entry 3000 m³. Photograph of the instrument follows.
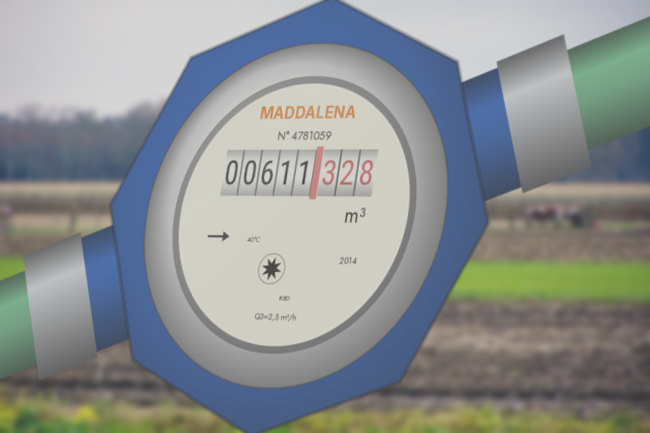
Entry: 611.328 m³
